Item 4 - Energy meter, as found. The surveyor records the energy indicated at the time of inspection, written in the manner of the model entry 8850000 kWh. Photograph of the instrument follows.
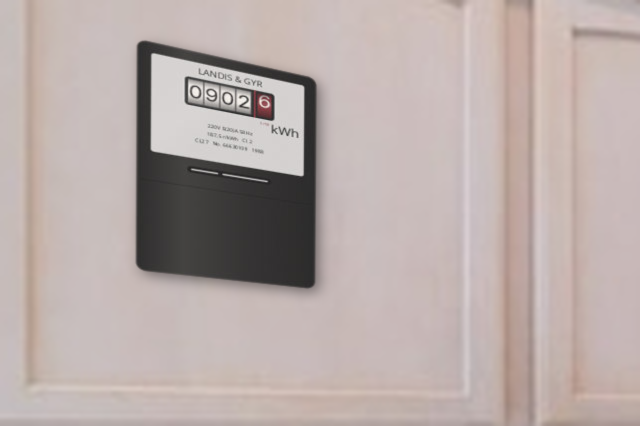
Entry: 902.6 kWh
